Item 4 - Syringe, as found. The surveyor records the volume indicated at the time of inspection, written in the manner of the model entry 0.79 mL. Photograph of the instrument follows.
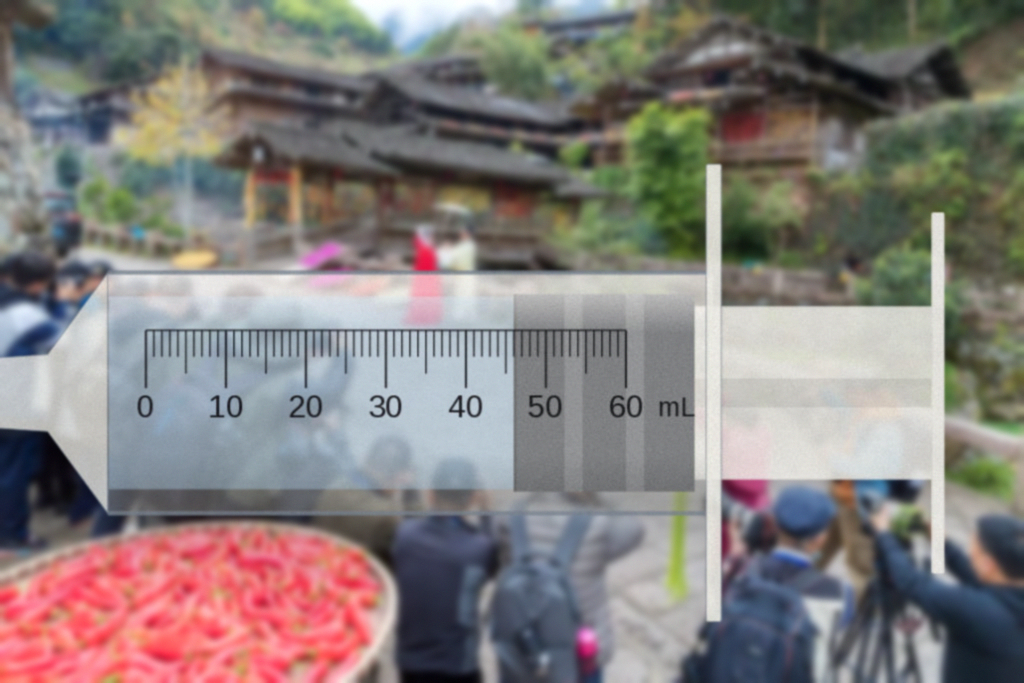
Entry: 46 mL
